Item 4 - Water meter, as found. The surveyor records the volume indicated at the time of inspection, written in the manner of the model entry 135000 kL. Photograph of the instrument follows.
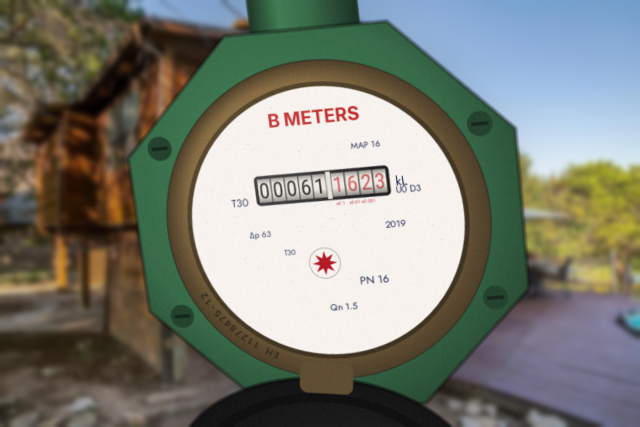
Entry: 61.1623 kL
